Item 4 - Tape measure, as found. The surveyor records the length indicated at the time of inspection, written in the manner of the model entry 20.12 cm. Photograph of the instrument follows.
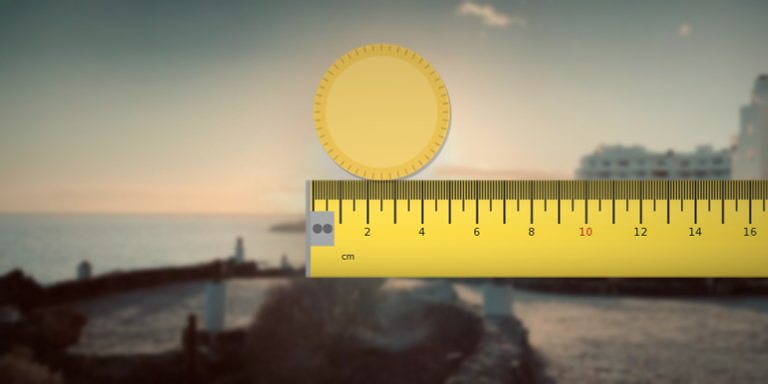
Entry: 5 cm
